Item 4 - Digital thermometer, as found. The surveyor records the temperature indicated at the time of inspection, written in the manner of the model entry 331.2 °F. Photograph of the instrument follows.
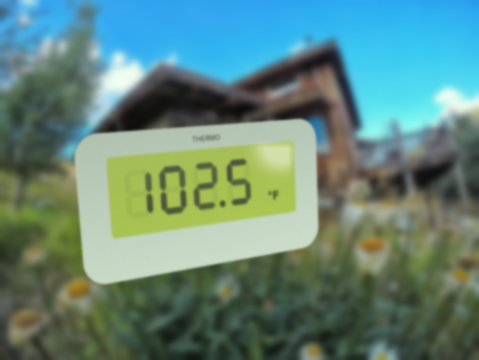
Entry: 102.5 °F
